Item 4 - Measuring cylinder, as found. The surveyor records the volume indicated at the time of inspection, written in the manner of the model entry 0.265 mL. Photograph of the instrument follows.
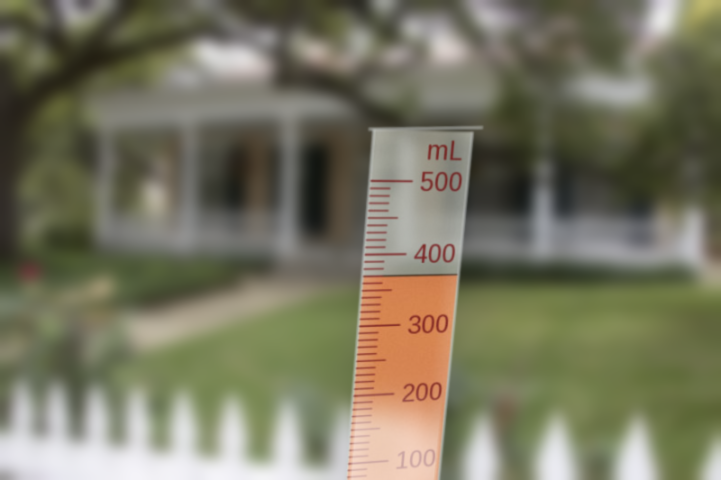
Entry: 370 mL
